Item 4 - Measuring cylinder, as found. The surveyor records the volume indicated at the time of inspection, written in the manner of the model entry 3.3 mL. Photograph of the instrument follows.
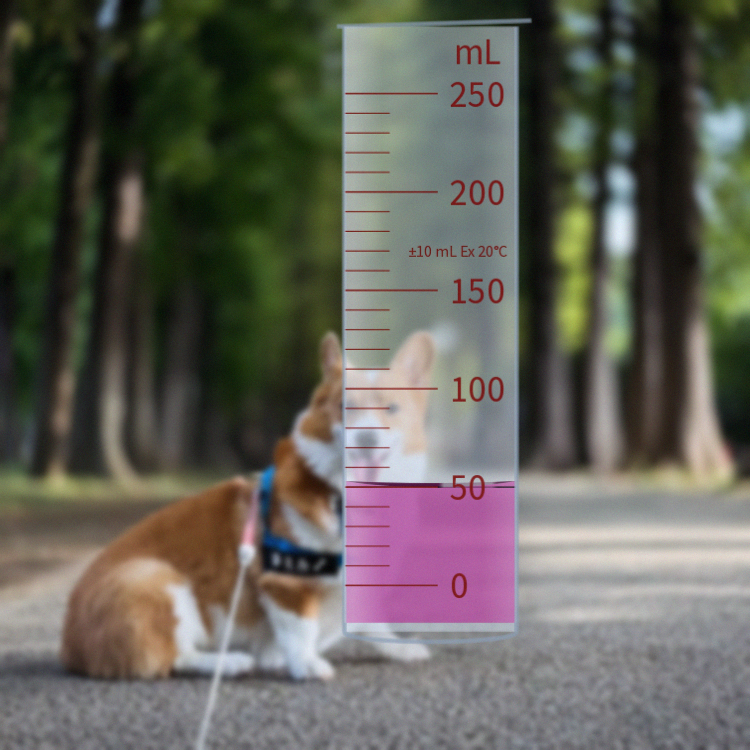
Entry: 50 mL
